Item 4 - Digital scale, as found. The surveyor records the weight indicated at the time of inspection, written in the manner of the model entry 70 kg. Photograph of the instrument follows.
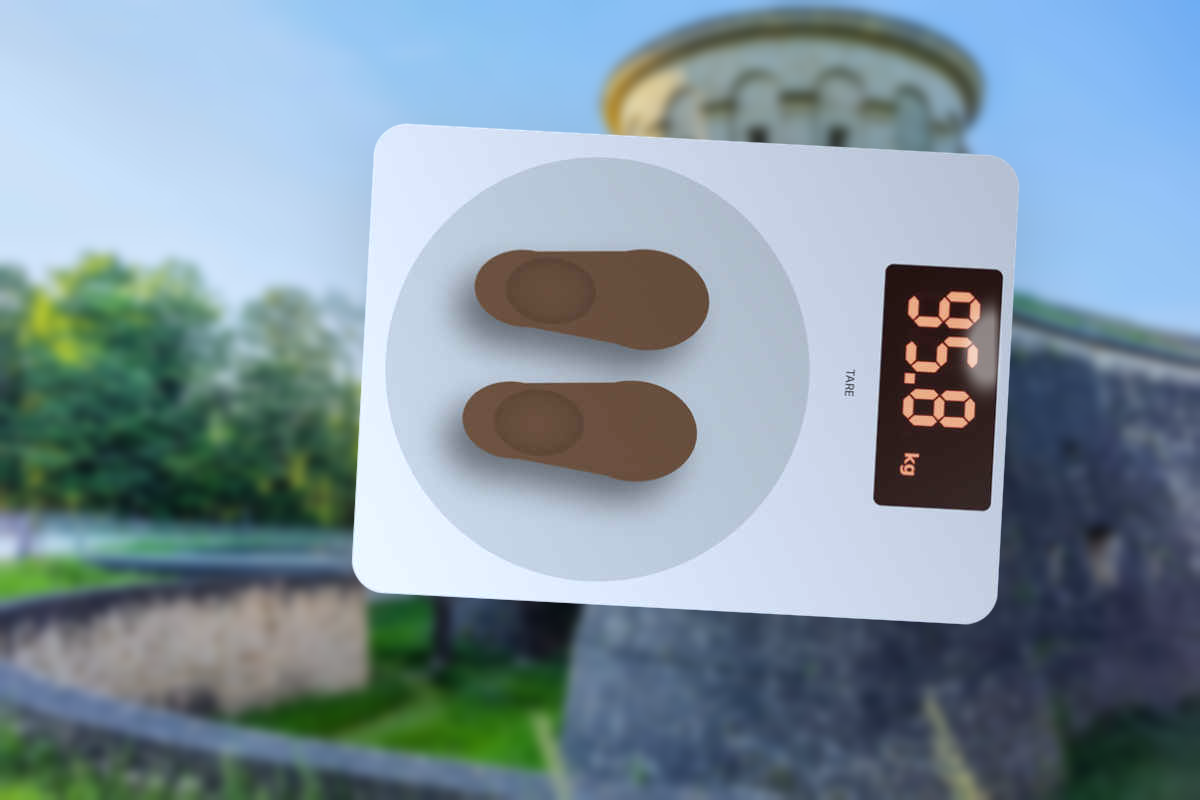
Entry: 95.8 kg
